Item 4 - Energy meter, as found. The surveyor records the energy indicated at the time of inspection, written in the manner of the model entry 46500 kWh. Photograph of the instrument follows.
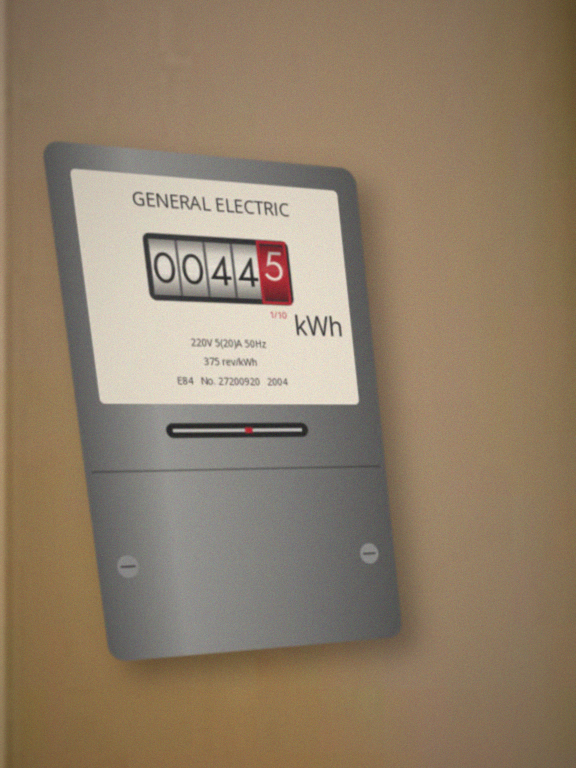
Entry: 44.5 kWh
